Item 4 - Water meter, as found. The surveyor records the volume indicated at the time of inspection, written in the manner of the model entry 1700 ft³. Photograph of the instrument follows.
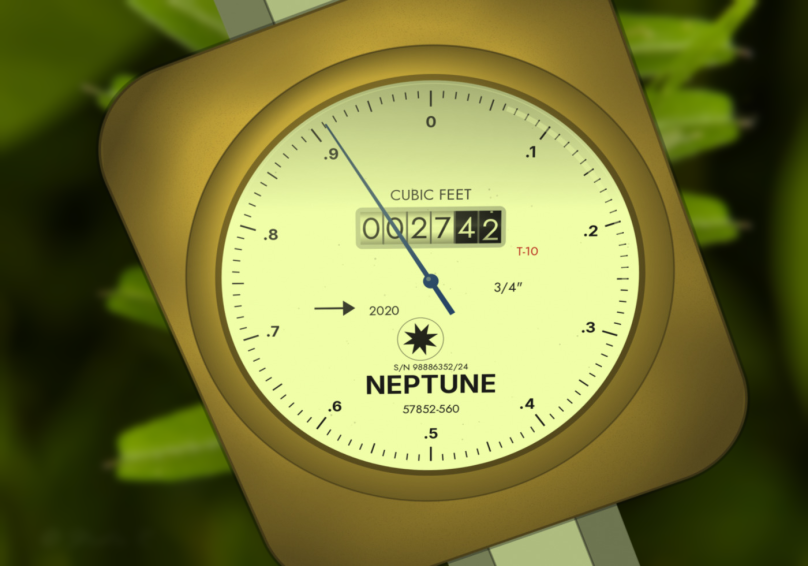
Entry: 2741.91 ft³
